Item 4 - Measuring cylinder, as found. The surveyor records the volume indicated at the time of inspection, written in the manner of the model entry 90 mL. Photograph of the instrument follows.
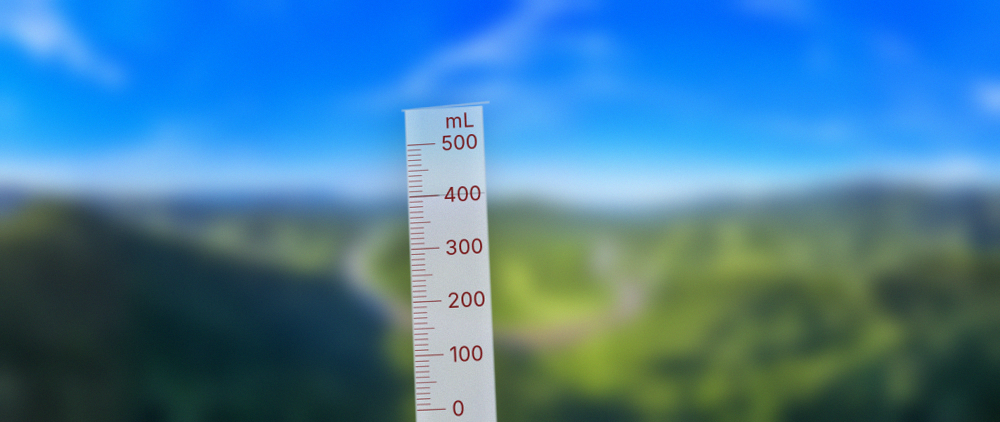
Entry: 400 mL
